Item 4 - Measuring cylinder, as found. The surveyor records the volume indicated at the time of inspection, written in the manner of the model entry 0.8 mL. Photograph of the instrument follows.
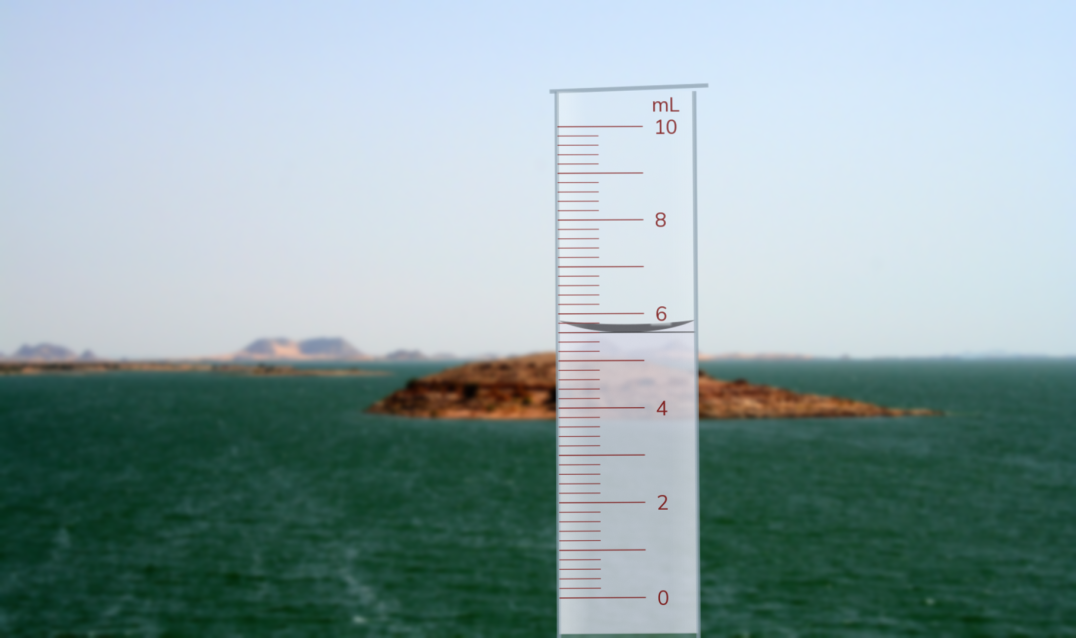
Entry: 5.6 mL
